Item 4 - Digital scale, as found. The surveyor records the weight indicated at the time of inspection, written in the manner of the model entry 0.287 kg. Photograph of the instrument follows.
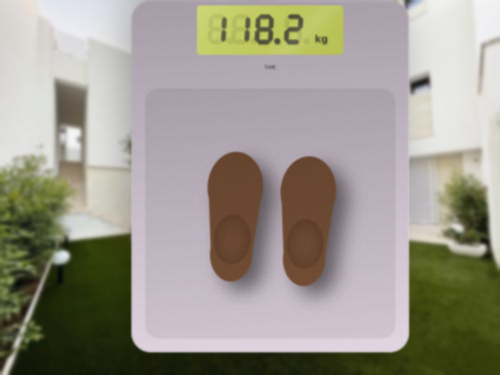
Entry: 118.2 kg
